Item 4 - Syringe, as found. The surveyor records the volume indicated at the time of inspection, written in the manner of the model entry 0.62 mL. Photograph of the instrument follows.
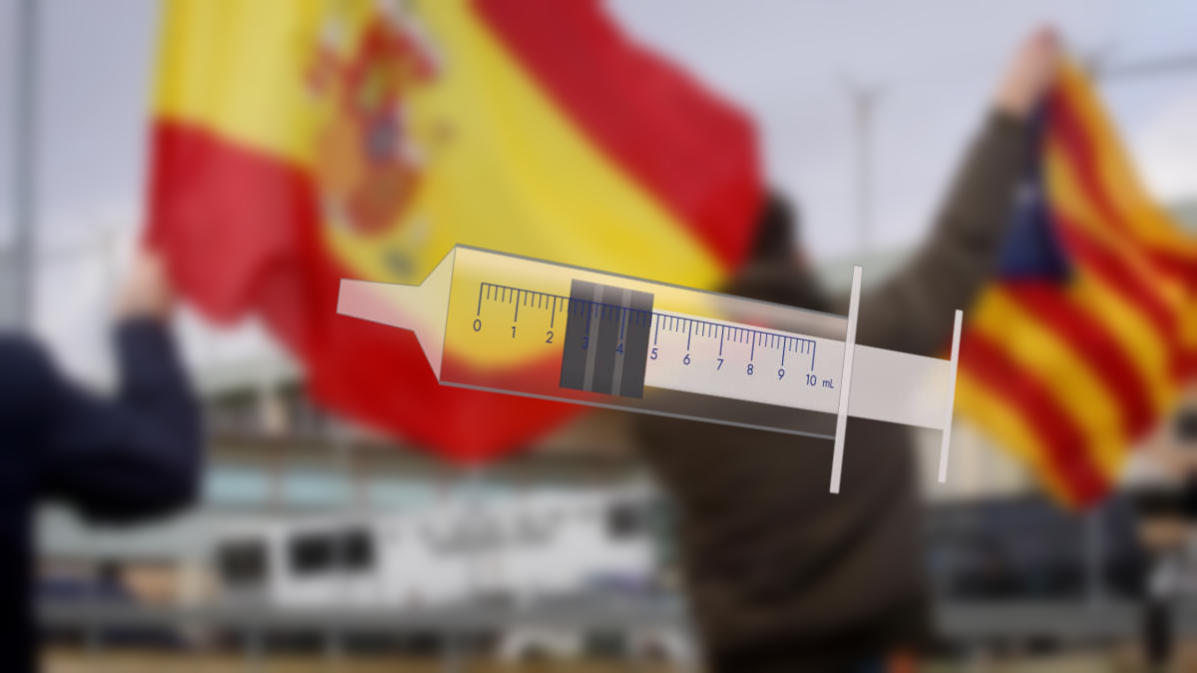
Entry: 2.4 mL
